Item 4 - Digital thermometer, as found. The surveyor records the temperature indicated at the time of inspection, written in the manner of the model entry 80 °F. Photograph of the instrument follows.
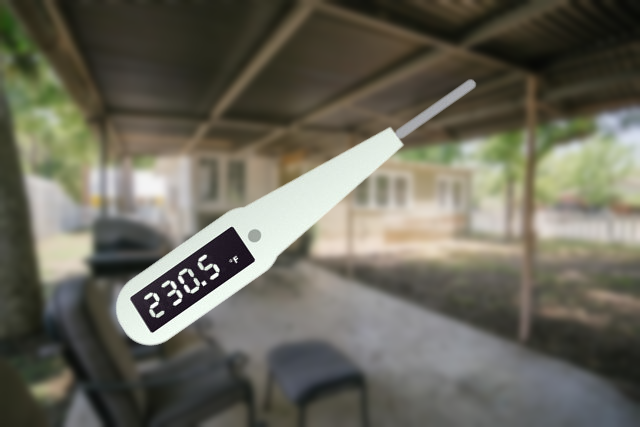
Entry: 230.5 °F
